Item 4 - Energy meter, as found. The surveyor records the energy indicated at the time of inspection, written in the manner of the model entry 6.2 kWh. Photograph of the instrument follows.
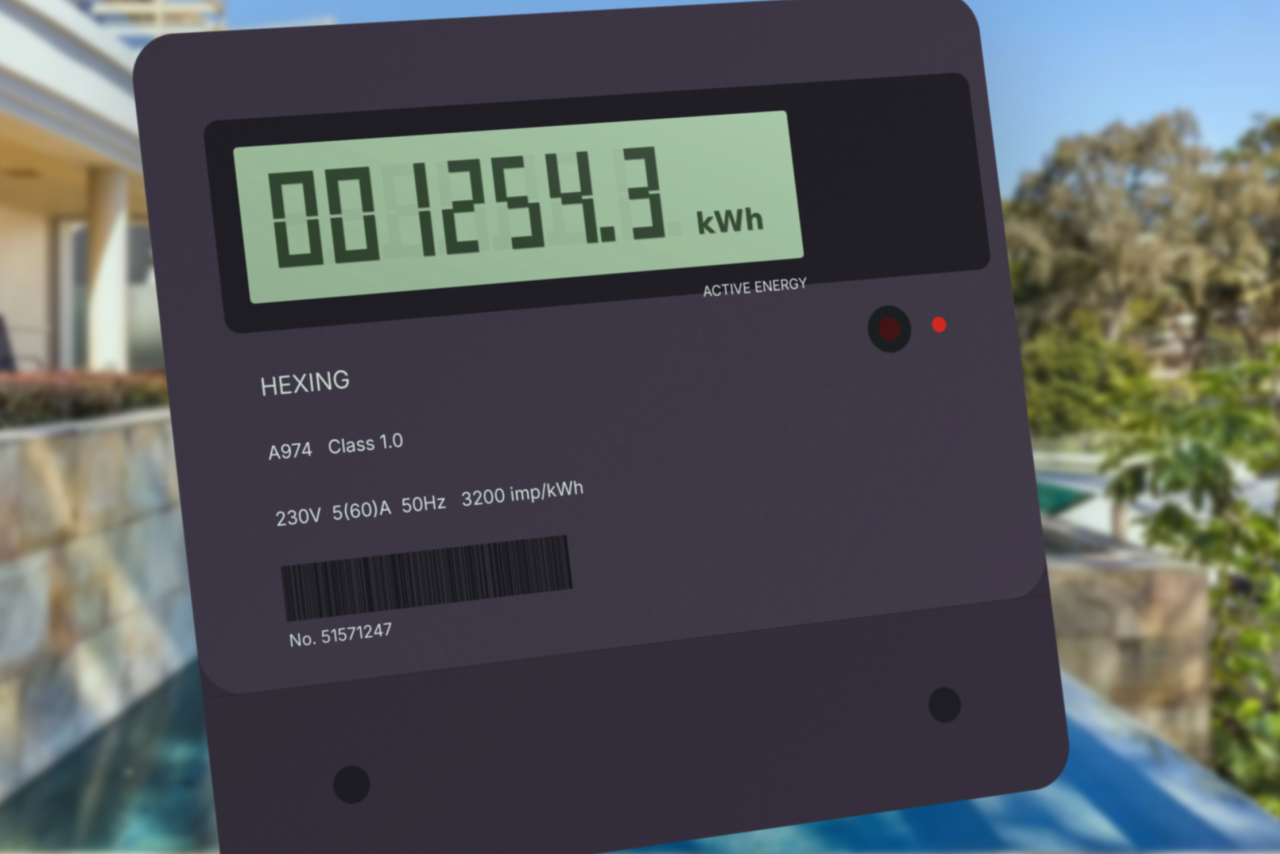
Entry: 1254.3 kWh
